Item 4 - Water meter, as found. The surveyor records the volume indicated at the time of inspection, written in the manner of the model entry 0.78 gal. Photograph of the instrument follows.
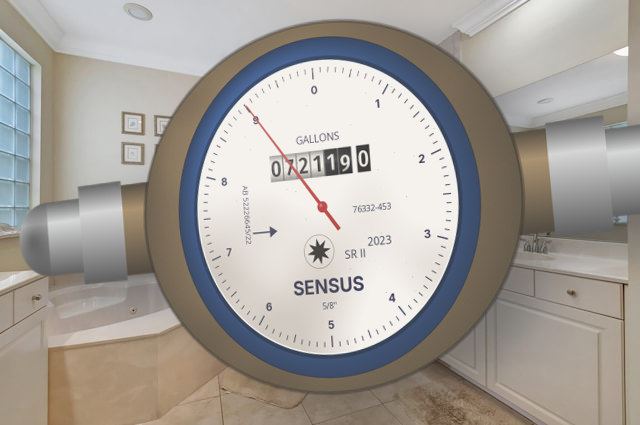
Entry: 721189.0 gal
